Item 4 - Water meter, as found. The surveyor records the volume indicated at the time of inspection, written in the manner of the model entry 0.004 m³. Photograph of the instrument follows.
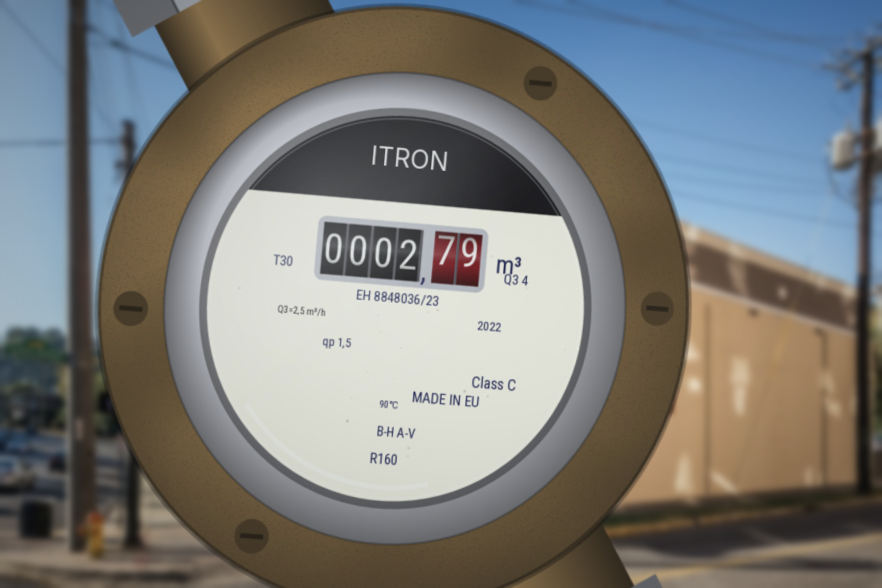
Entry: 2.79 m³
